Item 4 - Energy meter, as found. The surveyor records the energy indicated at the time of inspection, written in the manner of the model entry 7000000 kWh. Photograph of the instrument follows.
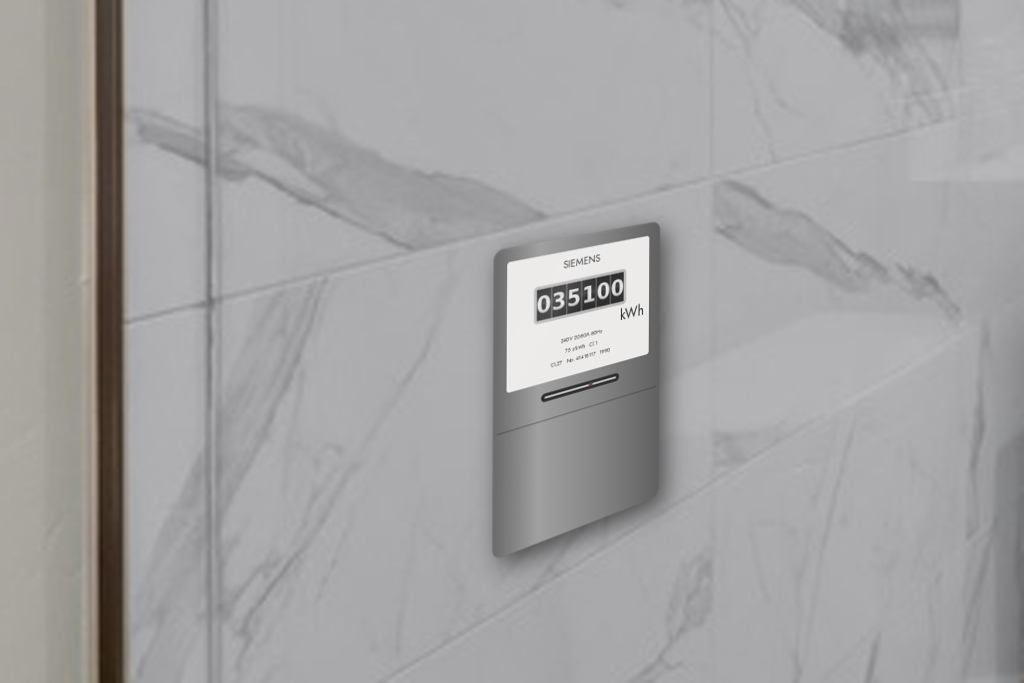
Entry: 35100 kWh
